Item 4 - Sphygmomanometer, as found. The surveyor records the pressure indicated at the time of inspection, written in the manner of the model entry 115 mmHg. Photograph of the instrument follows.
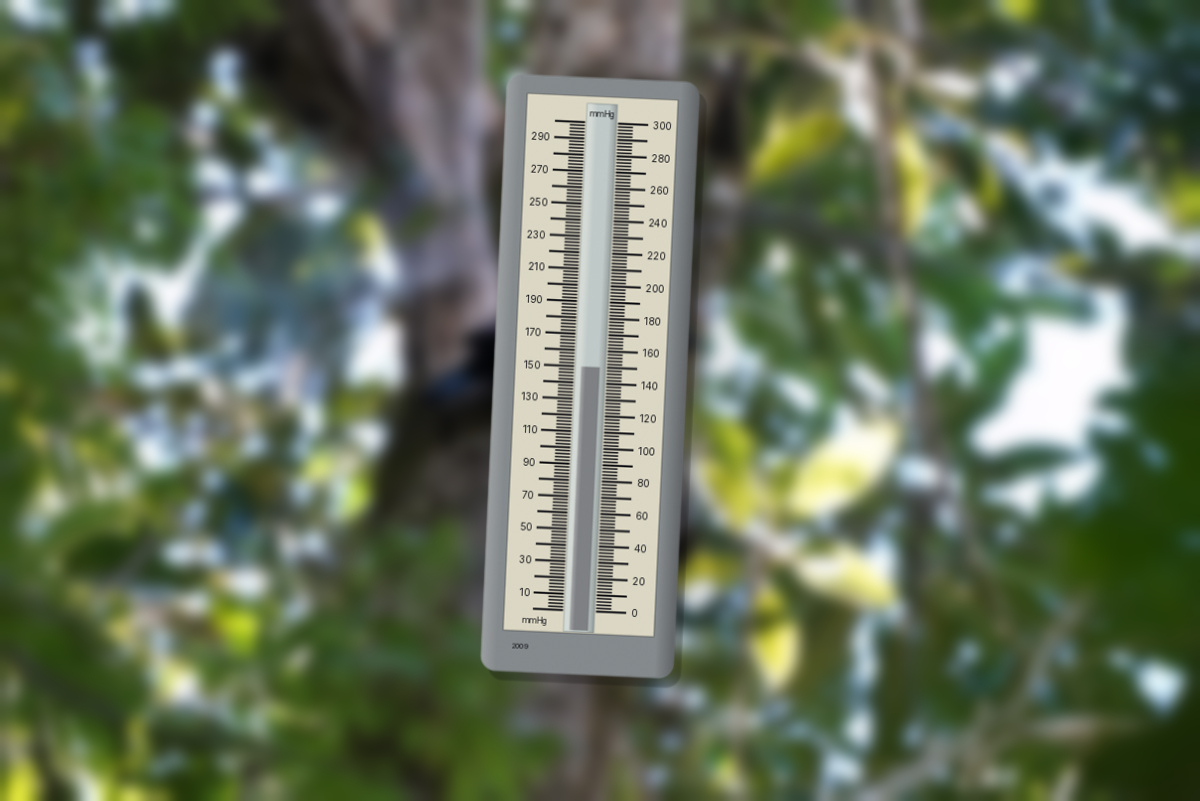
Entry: 150 mmHg
